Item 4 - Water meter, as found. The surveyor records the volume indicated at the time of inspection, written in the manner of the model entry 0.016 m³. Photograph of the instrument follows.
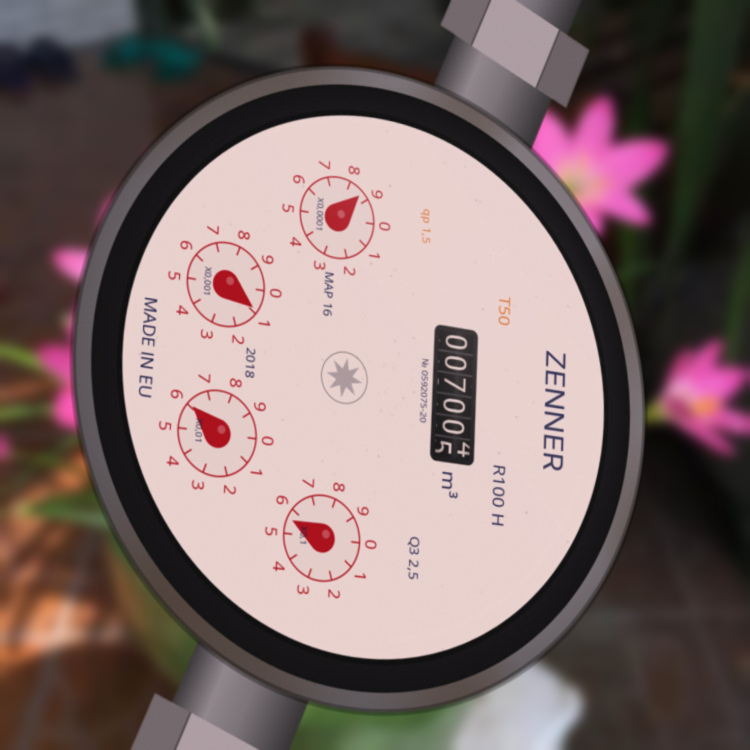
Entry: 7004.5608 m³
